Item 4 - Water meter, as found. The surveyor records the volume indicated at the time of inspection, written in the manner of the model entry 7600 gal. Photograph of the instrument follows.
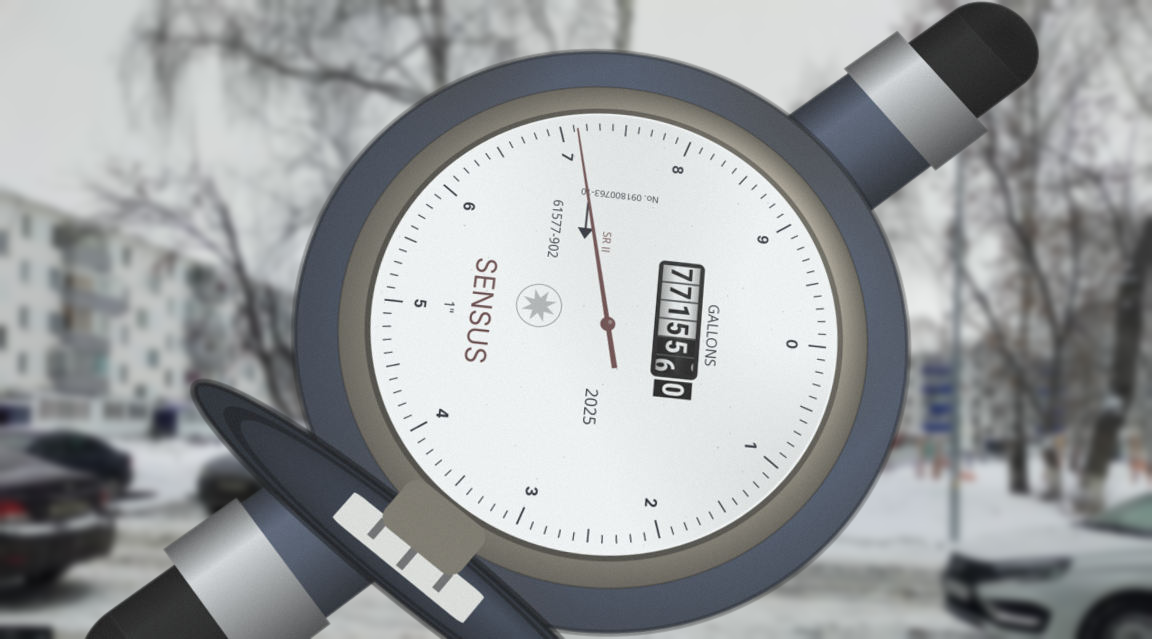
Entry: 7715557.1 gal
